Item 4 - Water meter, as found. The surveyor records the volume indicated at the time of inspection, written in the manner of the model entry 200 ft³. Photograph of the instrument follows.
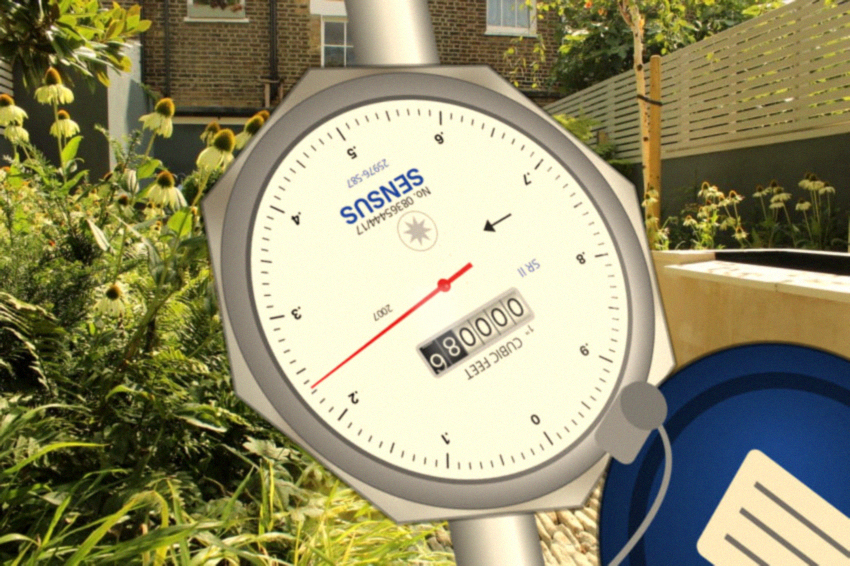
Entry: 86.23 ft³
